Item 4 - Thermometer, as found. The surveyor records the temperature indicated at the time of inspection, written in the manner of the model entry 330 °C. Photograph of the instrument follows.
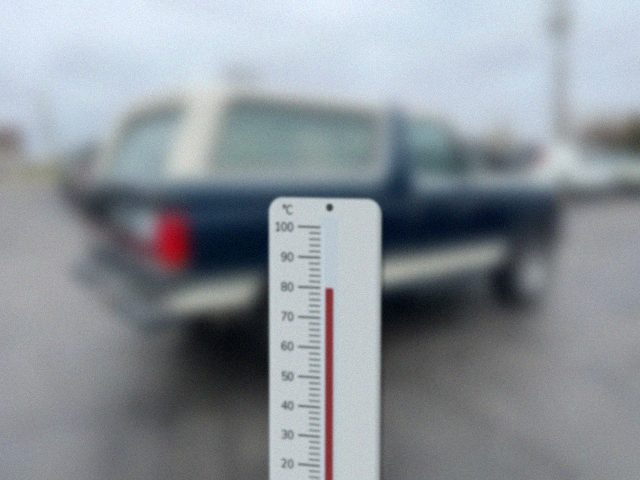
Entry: 80 °C
